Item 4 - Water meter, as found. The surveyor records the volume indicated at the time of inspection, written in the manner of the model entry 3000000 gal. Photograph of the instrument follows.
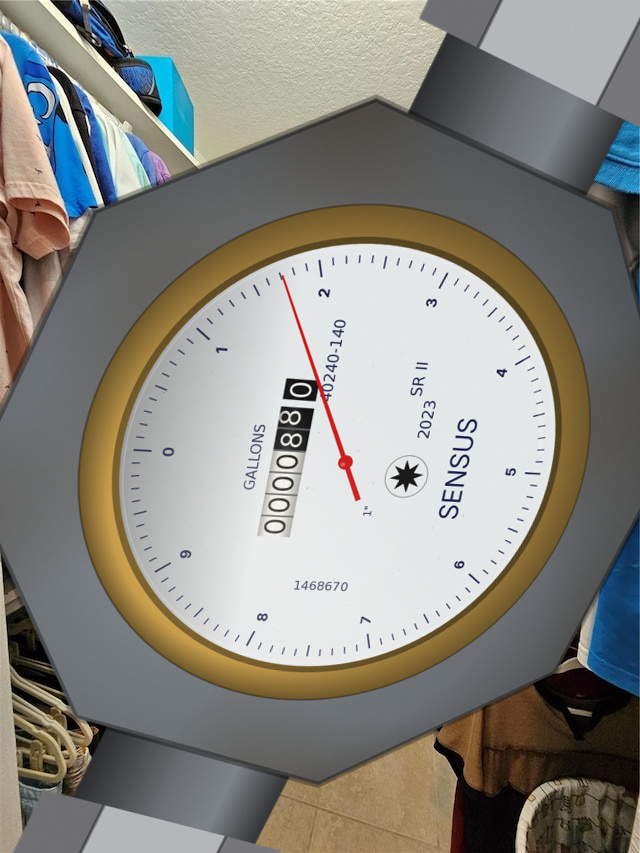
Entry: 881.7 gal
